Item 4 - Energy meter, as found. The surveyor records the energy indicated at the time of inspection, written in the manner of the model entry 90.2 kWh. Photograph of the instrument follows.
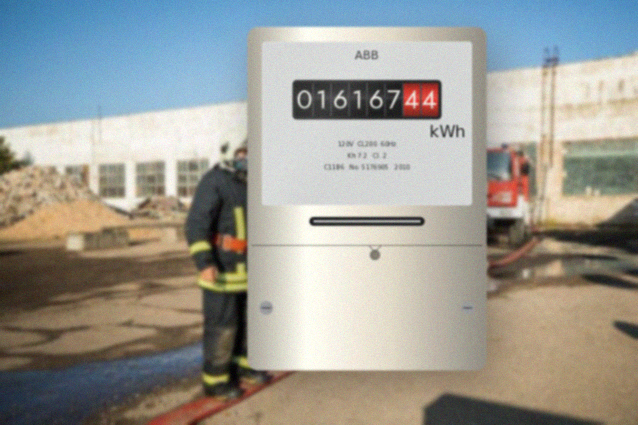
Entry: 16167.44 kWh
